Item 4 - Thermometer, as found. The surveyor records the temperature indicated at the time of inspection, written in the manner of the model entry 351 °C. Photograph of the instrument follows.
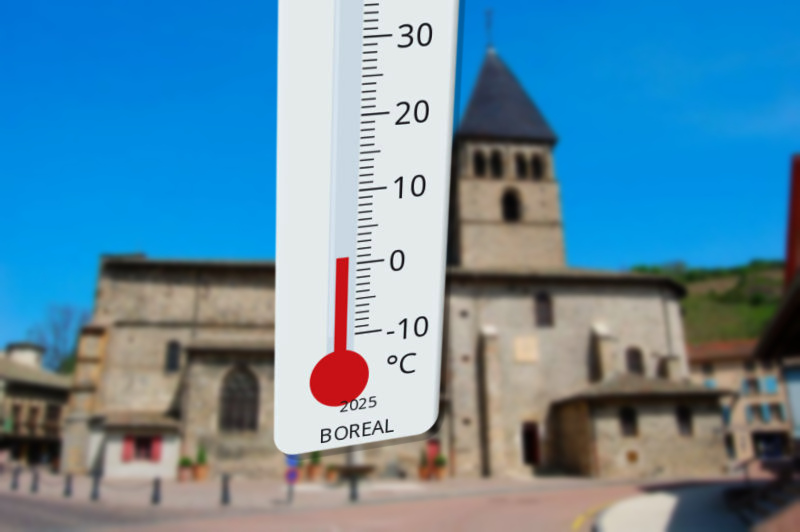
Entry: 1 °C
